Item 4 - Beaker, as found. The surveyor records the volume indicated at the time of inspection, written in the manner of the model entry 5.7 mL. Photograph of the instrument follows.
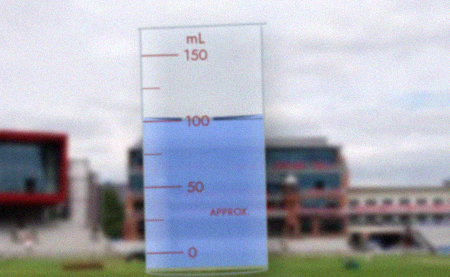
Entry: 100 mL
